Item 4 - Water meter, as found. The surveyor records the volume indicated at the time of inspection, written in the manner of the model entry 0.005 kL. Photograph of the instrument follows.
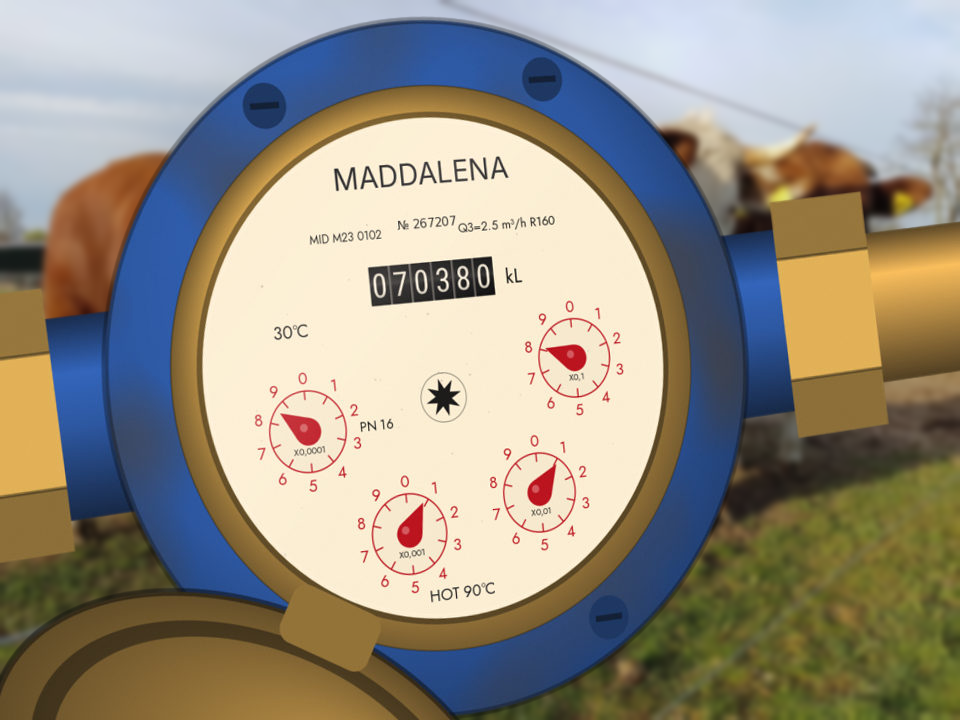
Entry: 70380.8108 kL
